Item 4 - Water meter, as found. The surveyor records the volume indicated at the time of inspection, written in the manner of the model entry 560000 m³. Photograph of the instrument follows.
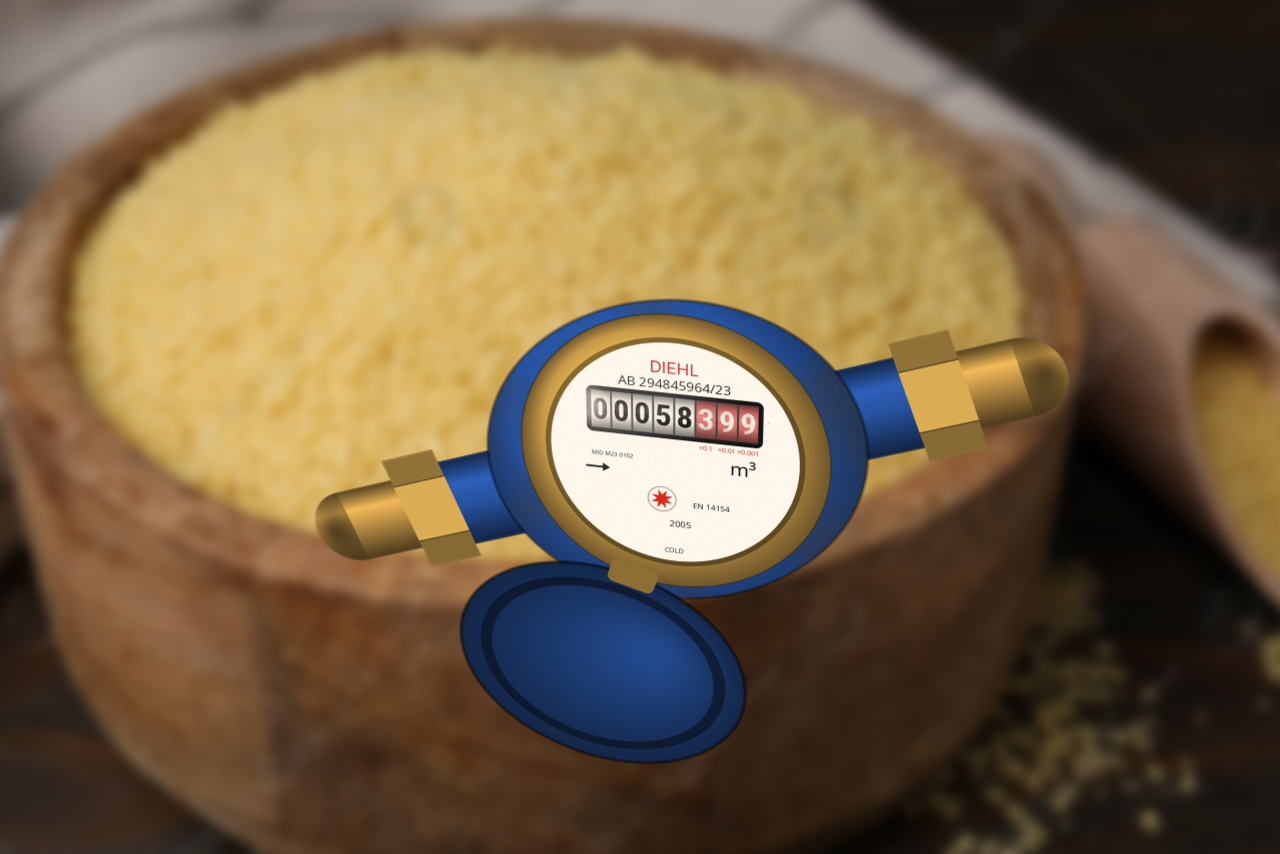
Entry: 58.399 m³
